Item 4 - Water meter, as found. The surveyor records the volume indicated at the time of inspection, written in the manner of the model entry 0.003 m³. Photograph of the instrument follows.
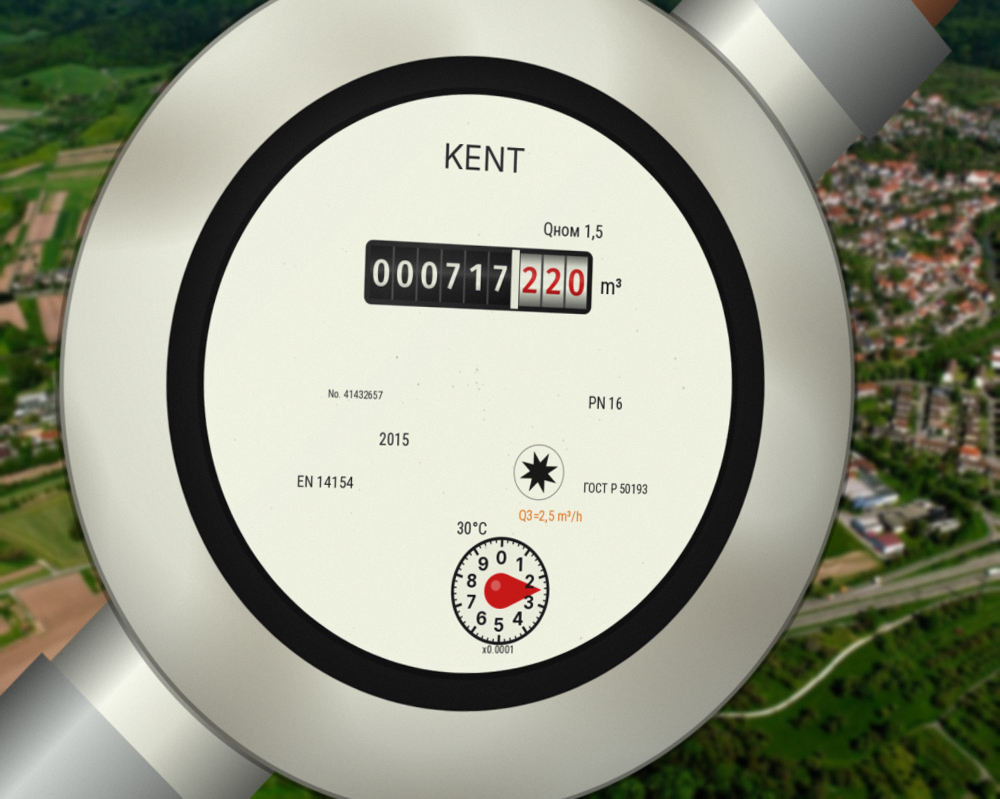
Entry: 717.2202 m³
